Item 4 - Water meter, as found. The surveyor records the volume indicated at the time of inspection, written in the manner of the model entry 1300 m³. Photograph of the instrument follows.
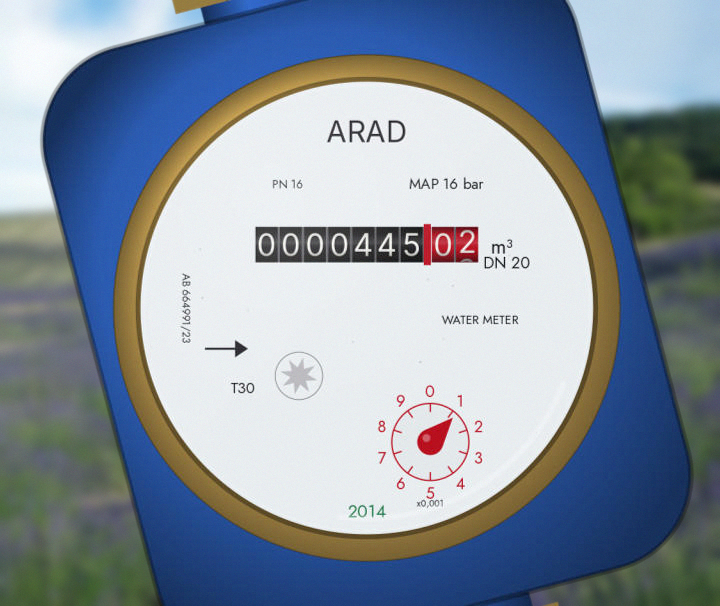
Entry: 445.021 m³
